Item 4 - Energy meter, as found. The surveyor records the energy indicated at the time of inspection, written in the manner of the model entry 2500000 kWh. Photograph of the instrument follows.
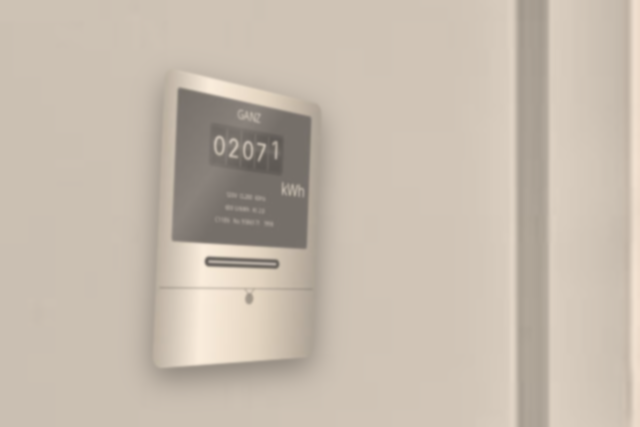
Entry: 2071 kWh
